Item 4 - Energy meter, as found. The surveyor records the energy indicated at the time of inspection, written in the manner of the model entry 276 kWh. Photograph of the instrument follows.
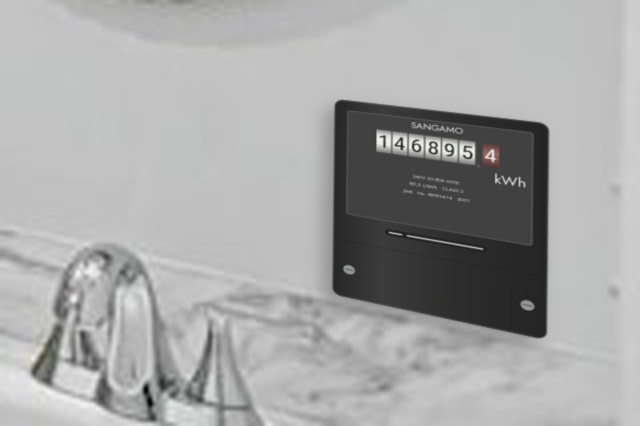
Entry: 146895.4 kWh
